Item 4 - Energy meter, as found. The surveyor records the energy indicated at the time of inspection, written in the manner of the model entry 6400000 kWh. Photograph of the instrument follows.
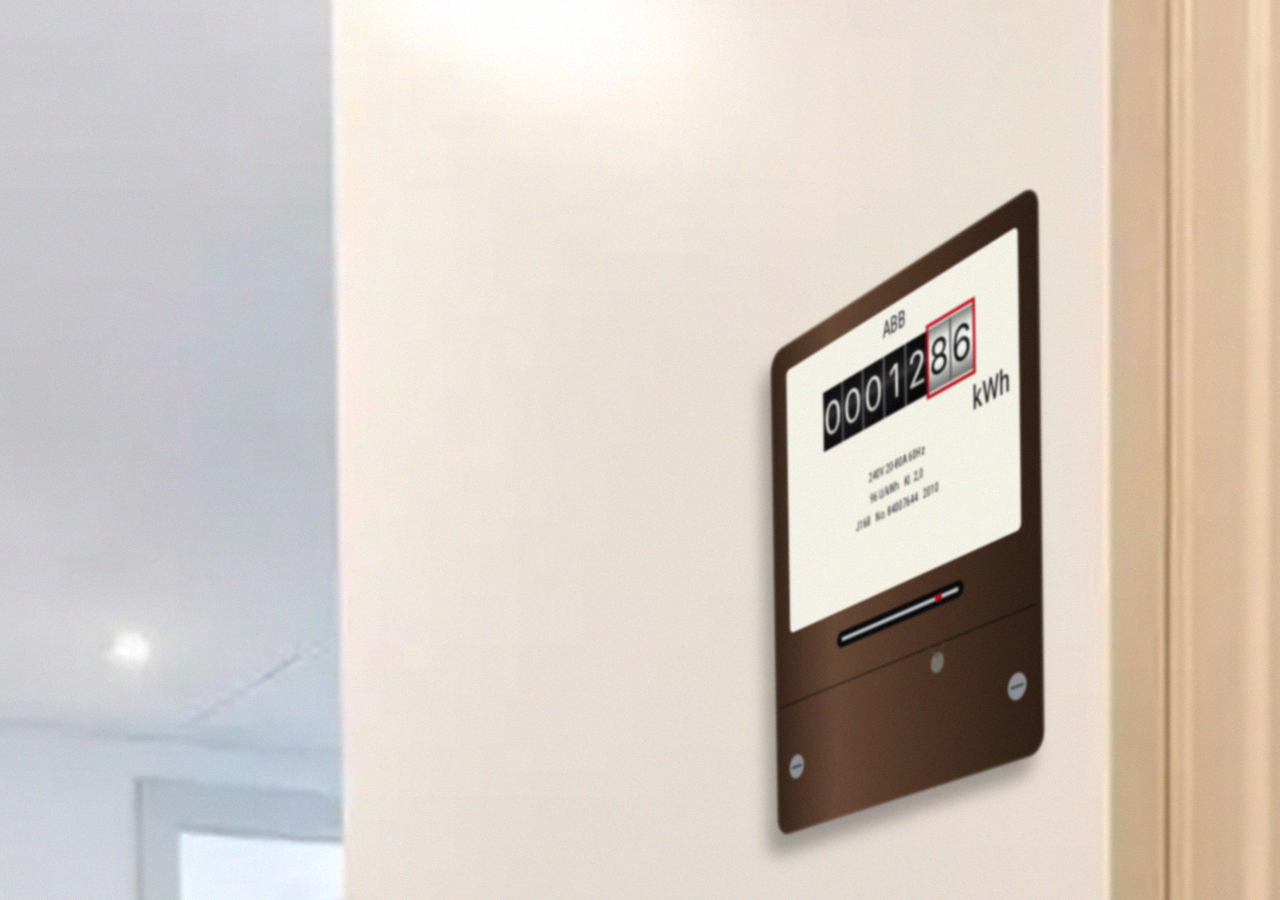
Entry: 12.86 kWh
